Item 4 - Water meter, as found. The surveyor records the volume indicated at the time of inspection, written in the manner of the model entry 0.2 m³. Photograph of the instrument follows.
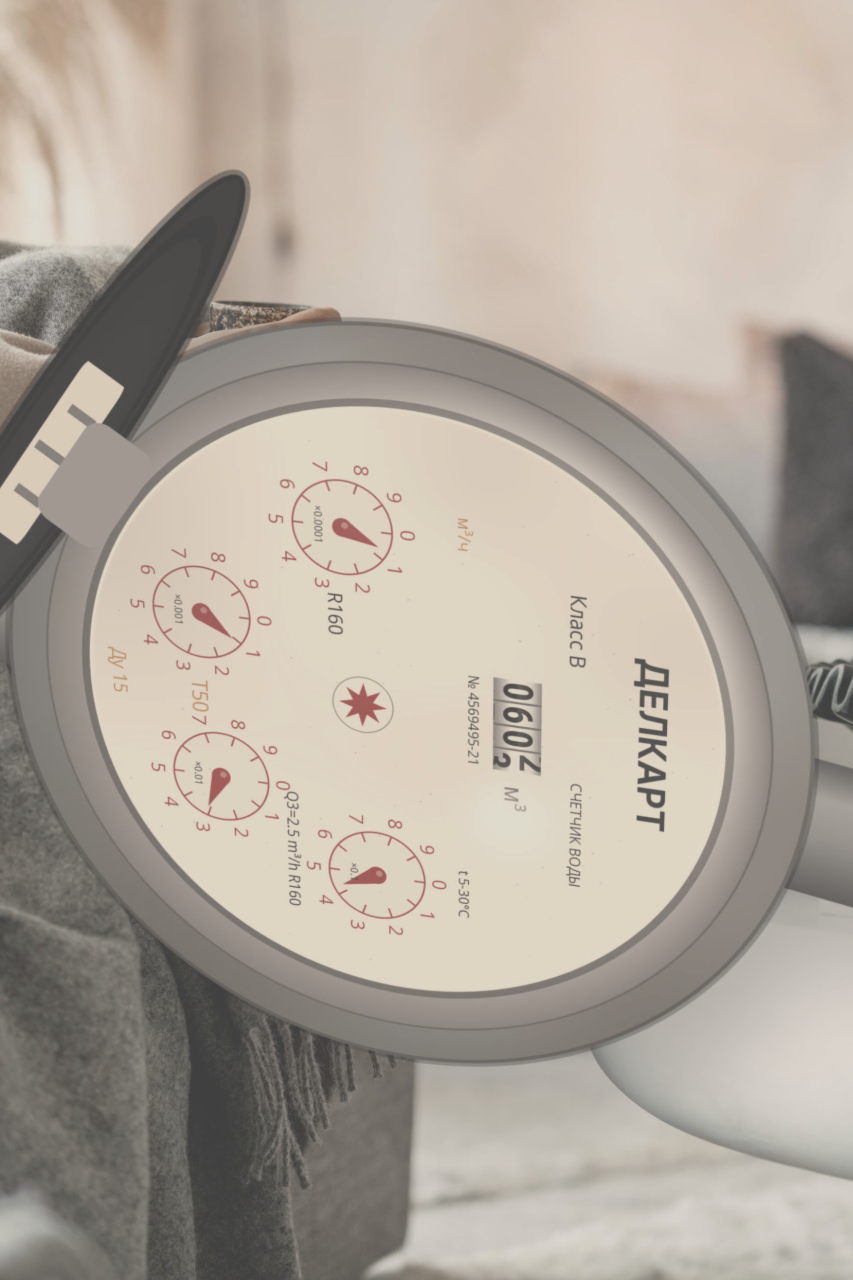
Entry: 602.4310 m³
